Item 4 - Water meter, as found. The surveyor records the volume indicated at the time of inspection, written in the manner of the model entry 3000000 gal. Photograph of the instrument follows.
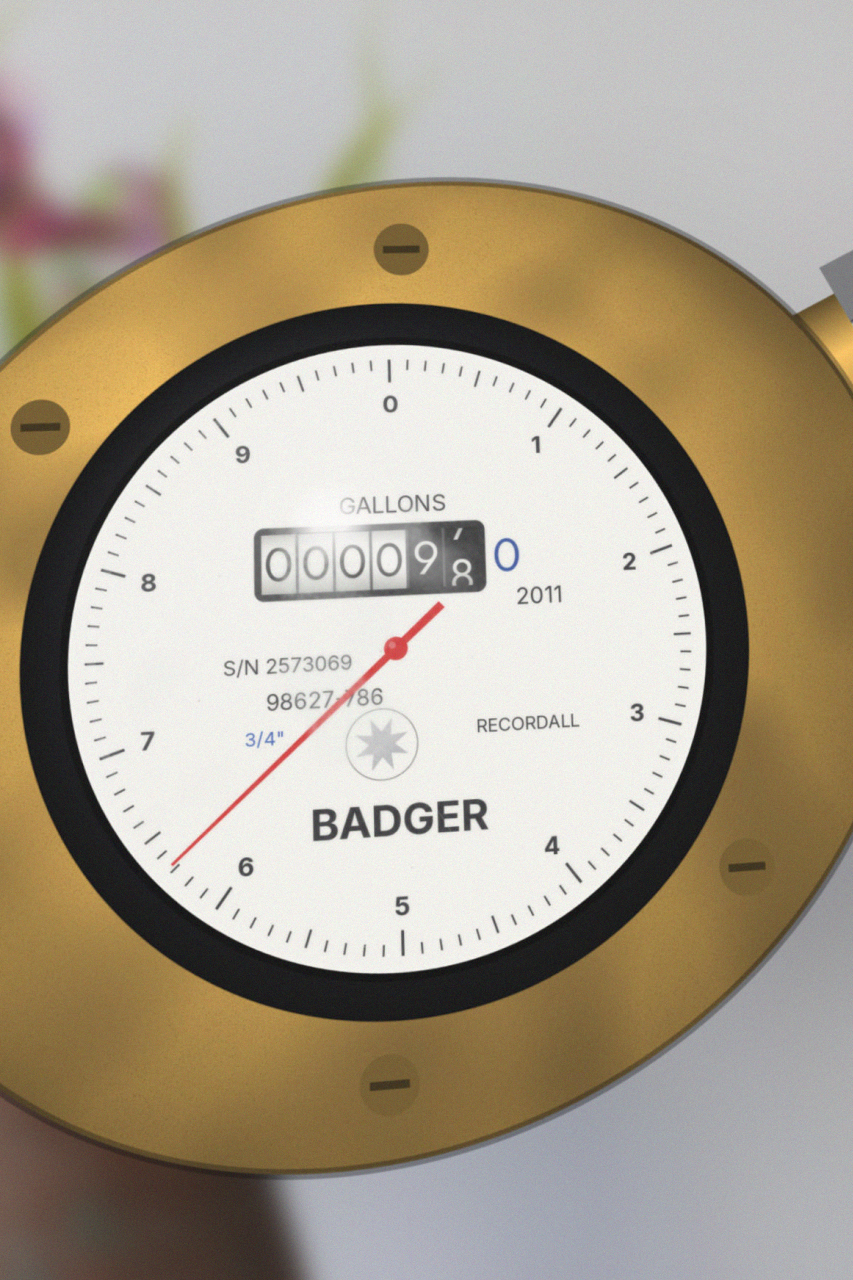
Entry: 976.3 gal
